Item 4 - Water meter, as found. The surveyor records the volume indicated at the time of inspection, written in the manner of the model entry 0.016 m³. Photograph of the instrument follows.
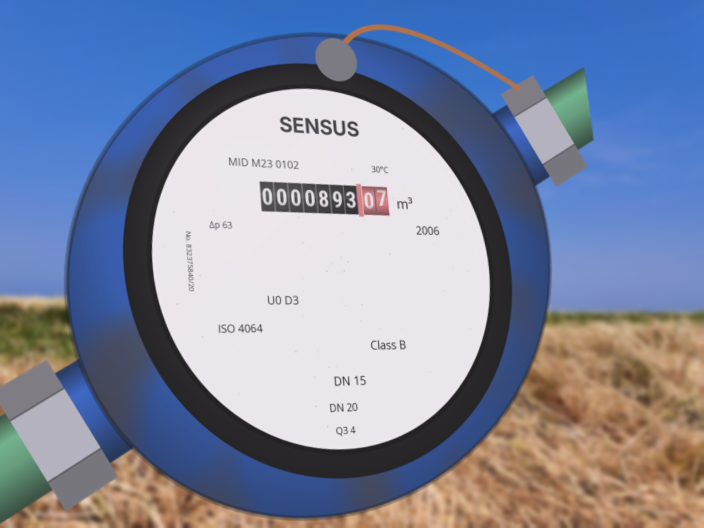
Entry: 893.07 m³
